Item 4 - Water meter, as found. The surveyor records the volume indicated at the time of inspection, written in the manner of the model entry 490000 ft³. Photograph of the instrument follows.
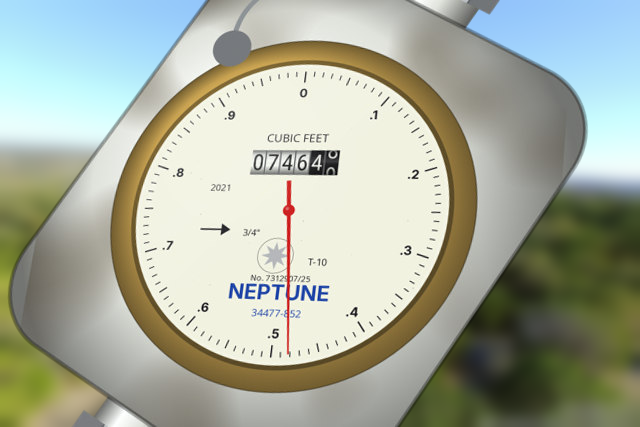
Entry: 74648.48 ft³
